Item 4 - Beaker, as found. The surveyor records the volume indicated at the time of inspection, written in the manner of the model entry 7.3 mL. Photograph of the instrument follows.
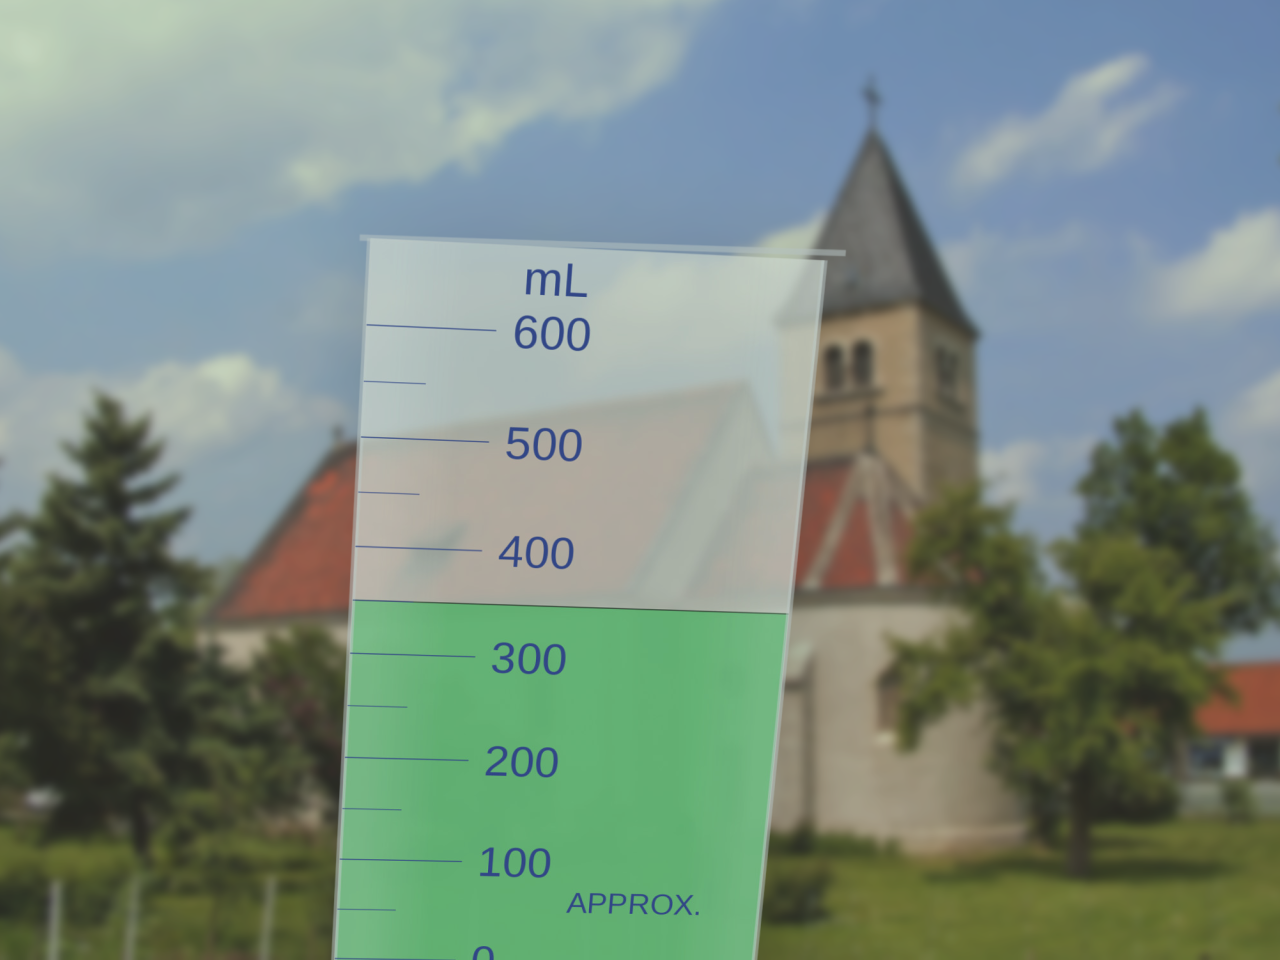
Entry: 350 mL
